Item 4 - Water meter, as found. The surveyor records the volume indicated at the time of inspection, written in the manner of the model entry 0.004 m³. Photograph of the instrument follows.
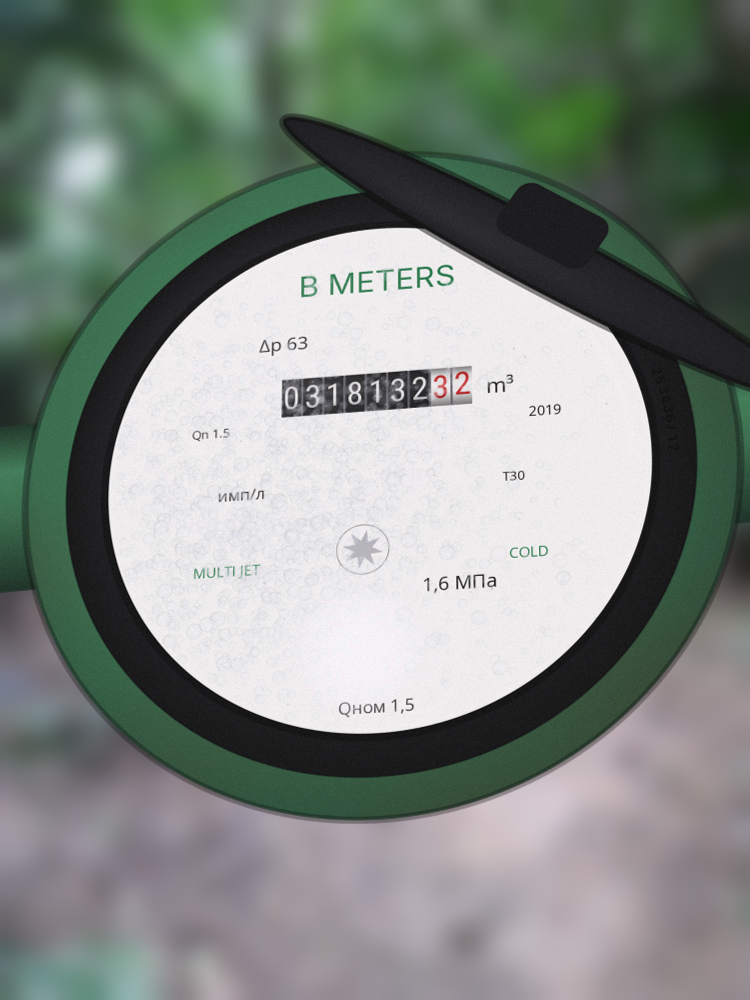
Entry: 318132.32 m³
